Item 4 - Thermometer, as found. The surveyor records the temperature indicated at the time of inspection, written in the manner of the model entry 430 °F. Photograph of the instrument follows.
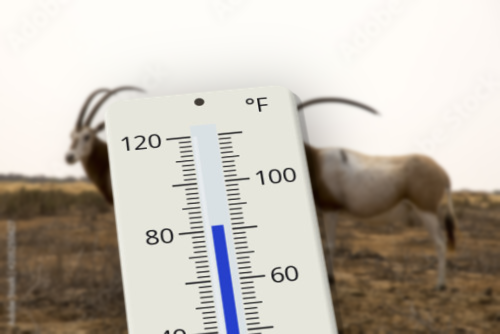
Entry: 82 °F
